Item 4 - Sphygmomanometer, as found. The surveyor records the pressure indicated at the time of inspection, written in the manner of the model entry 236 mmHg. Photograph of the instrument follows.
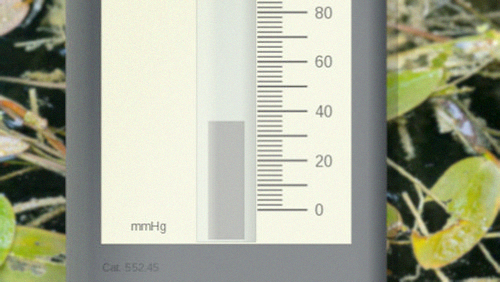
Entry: 36 mmHg
